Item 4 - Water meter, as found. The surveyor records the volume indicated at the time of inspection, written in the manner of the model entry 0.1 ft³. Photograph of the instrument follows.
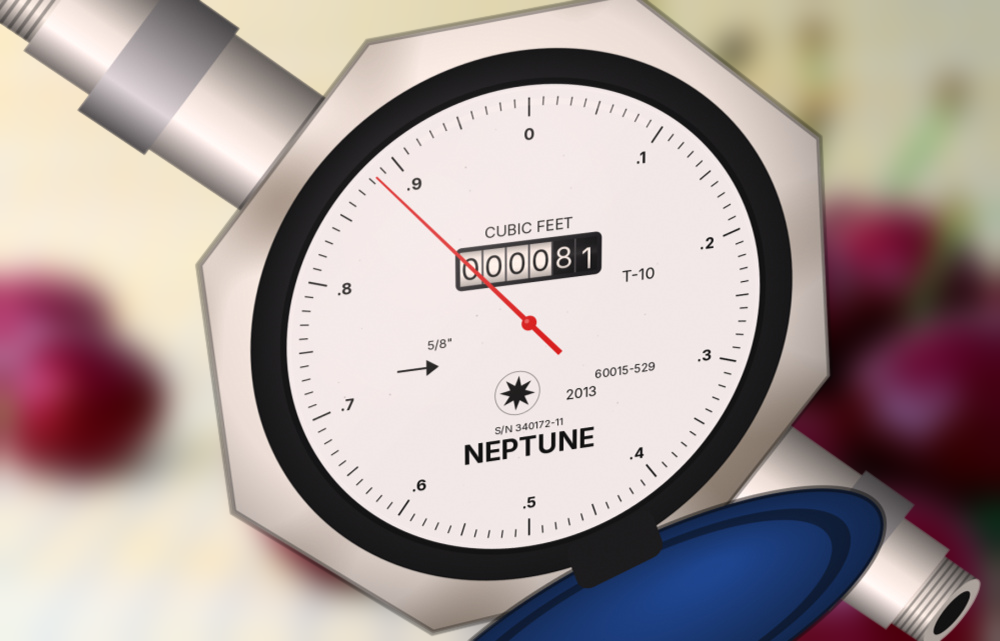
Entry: 80.88 ft³
